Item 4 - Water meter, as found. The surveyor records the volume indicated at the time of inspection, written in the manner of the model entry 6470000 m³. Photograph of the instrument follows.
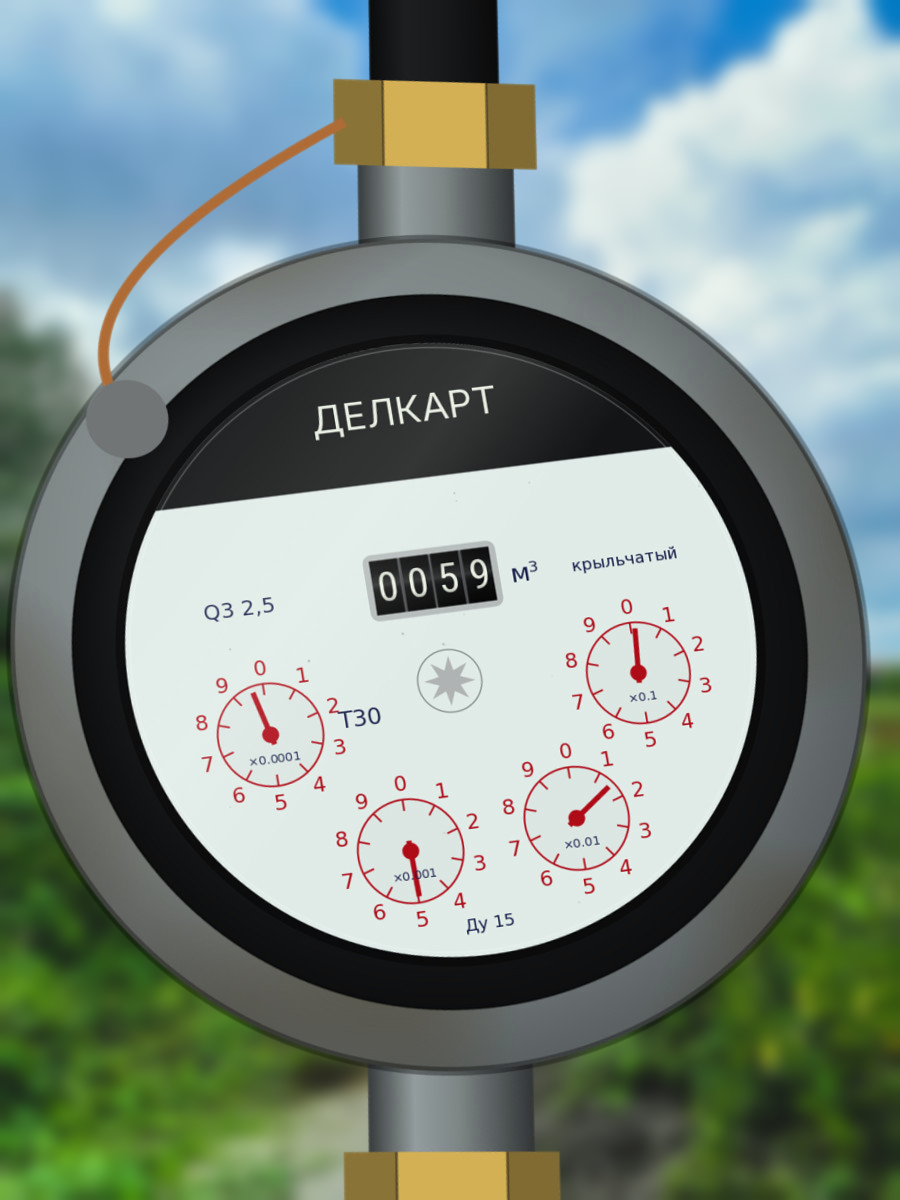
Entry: 59.0149 m³
